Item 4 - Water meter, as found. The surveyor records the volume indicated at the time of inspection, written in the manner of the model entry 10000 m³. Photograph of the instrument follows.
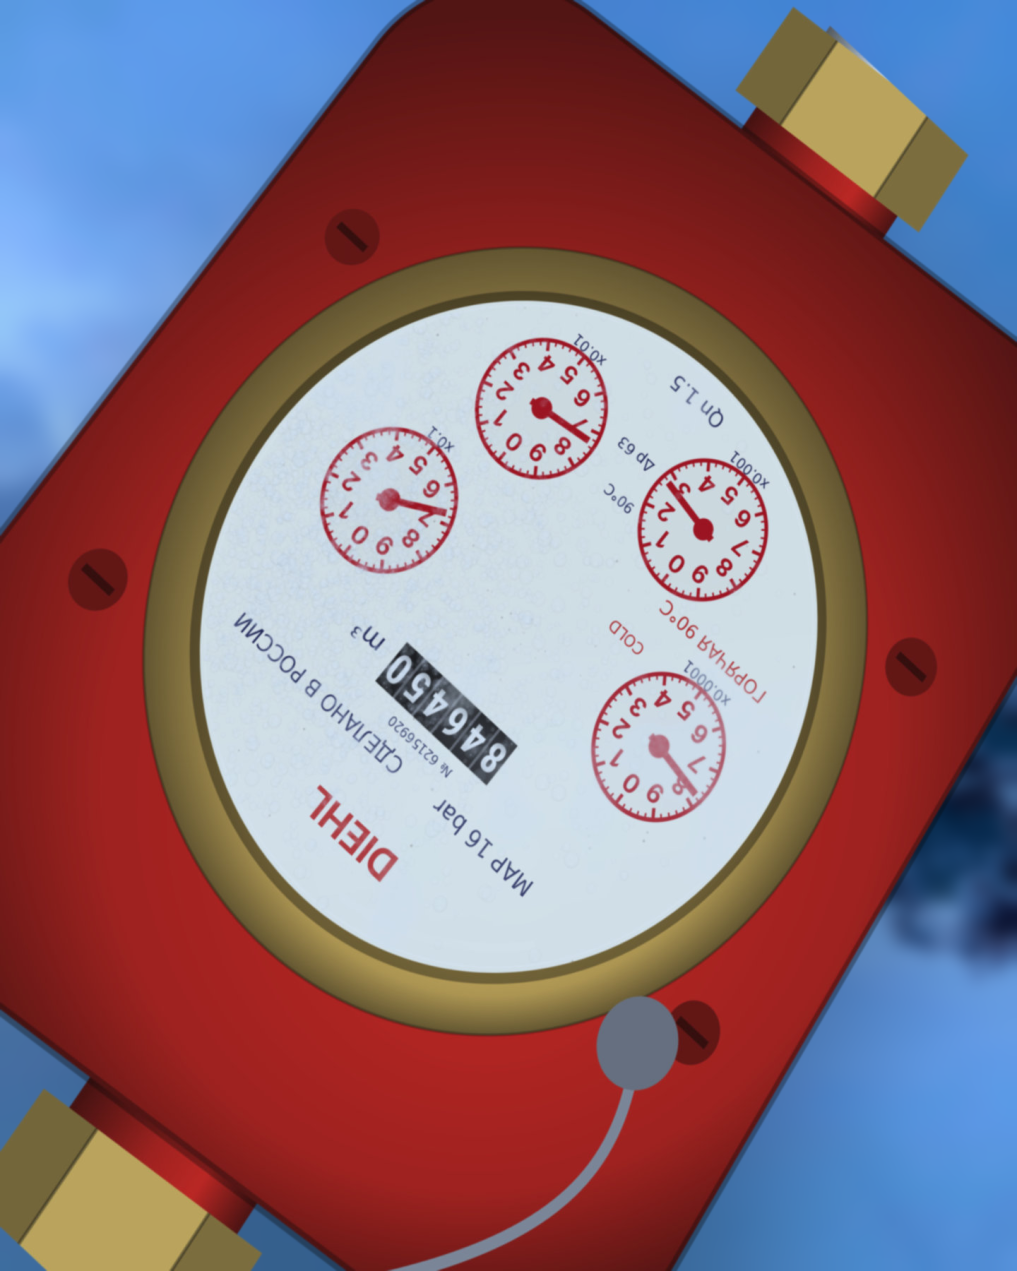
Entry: 846450.6727 m³
